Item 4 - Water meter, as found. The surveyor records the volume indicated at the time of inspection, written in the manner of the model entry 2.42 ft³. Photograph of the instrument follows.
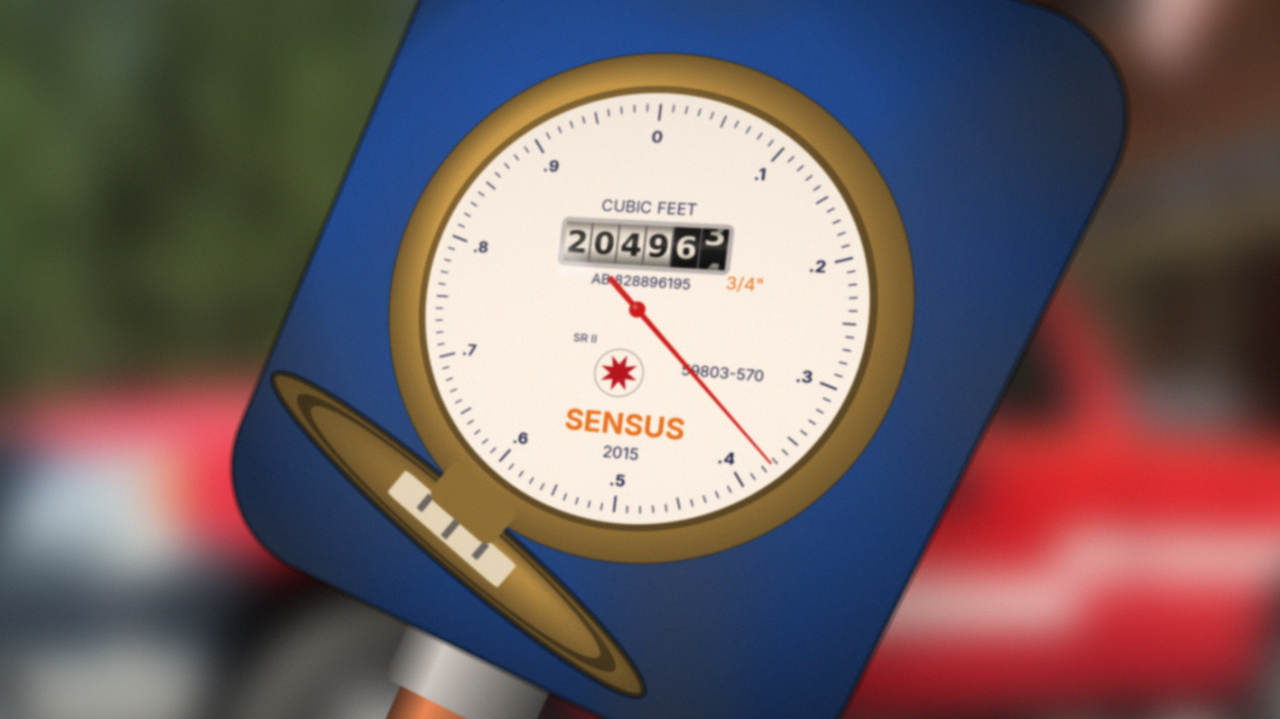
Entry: 204963.37 ft³
